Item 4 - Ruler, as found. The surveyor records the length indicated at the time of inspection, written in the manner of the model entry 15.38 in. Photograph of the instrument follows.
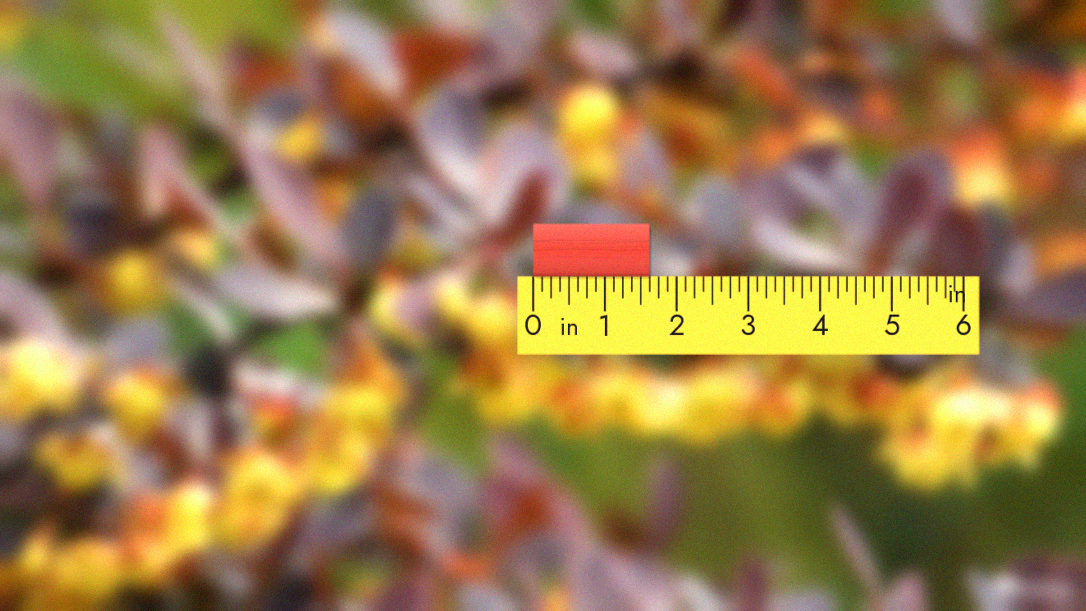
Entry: 1.625 in
